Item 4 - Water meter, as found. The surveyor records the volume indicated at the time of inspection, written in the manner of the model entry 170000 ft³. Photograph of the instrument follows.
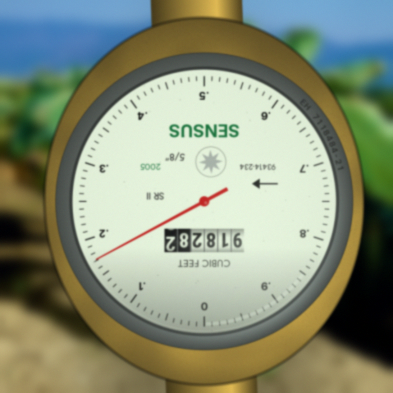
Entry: 918282.17 ft³
